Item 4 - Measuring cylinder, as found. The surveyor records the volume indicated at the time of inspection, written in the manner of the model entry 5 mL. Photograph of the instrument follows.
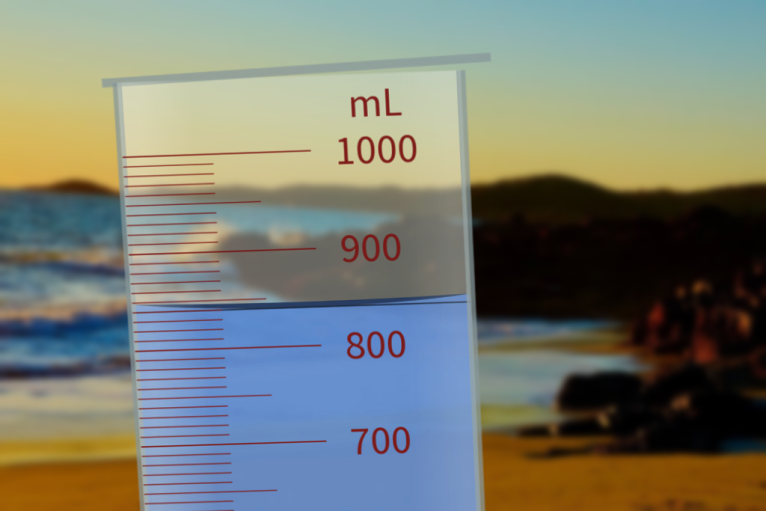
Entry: 840 mL
